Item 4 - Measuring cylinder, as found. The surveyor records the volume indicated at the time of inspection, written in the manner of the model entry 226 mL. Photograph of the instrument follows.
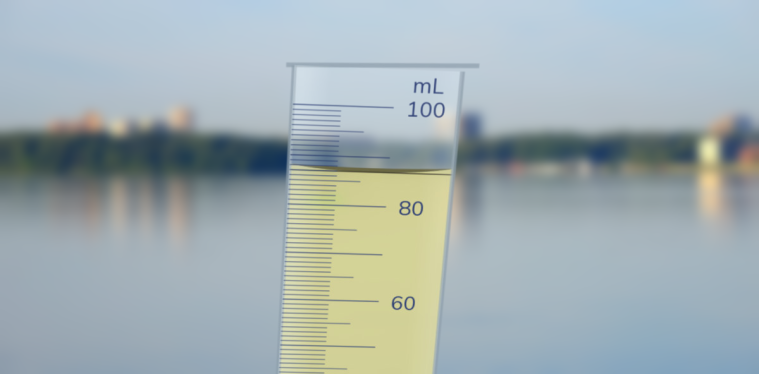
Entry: 87 mL
